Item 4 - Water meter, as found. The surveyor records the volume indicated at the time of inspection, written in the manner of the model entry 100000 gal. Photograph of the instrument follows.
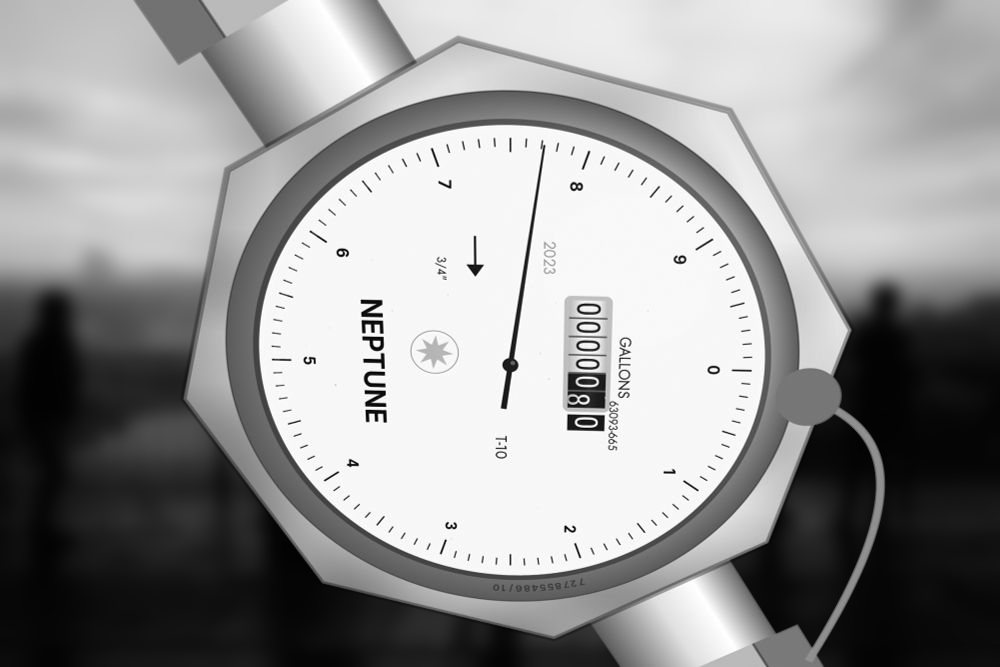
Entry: 77.7 gal
